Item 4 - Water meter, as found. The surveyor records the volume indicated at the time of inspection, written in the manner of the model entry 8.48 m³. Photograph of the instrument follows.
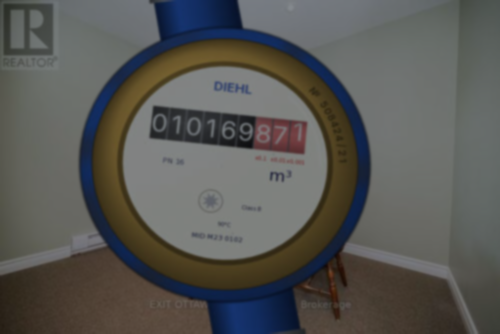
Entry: 10169.871 m³
